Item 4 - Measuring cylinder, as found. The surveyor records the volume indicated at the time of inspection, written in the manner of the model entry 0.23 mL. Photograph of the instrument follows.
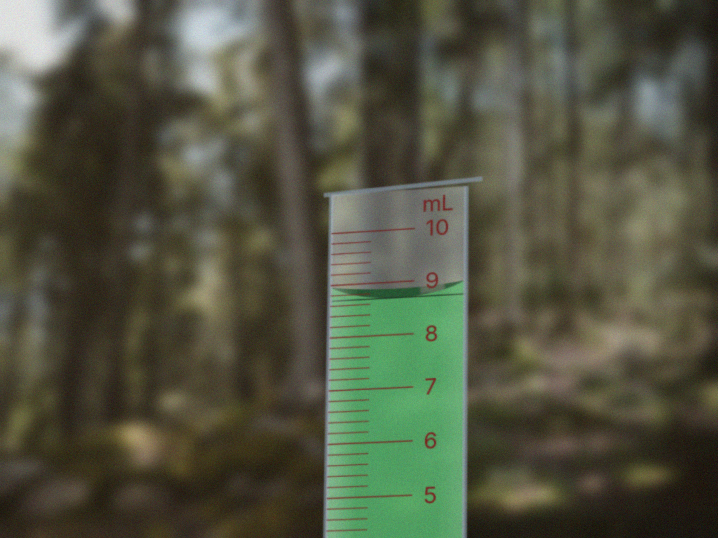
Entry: 8.7 mL
